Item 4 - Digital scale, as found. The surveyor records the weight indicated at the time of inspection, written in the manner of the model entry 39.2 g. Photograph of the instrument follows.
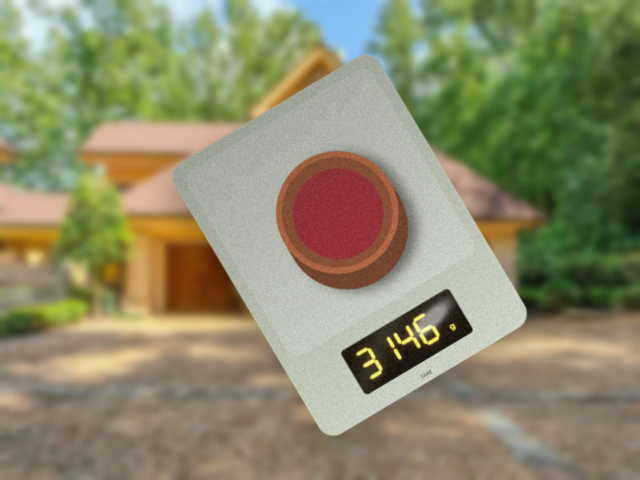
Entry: 3146 g
